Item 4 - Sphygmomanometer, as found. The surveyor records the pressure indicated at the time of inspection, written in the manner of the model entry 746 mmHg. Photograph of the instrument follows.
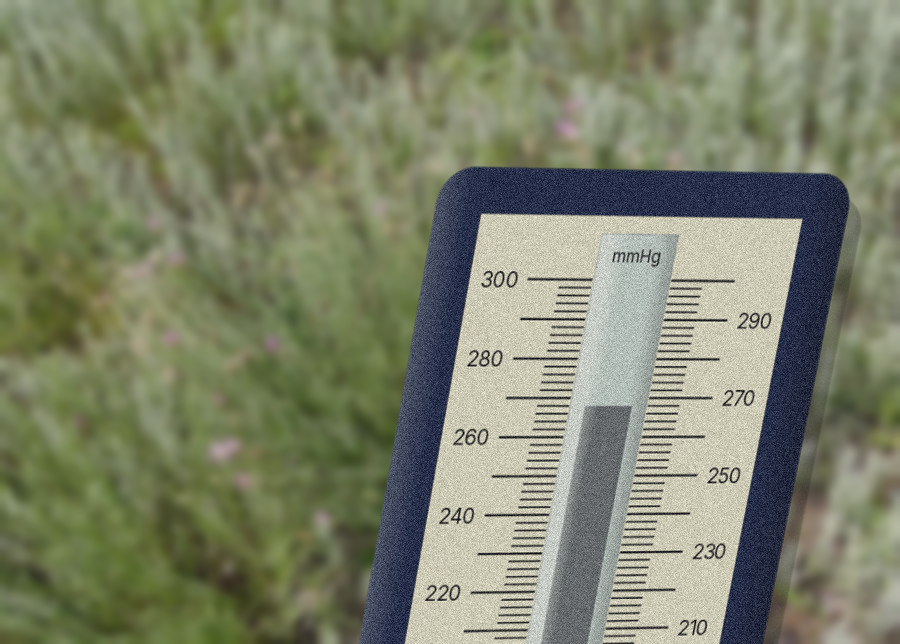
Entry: 268 mmHg
